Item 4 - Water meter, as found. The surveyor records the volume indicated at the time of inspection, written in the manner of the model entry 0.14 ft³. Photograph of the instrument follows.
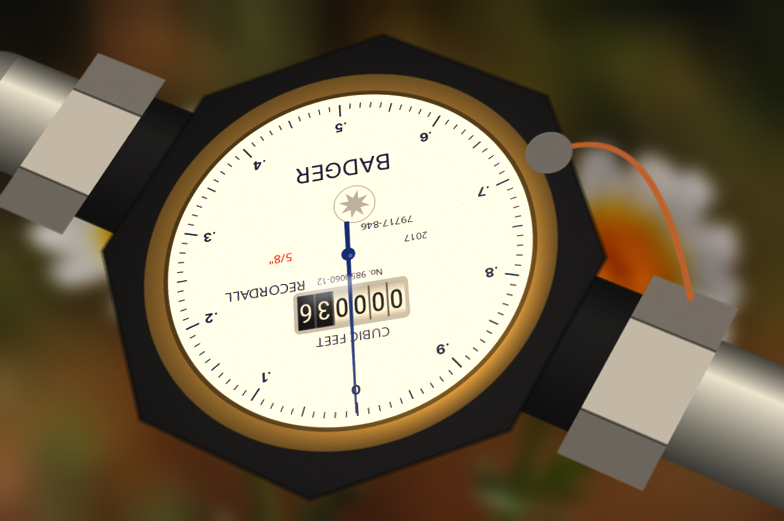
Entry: 36.00 ft³
